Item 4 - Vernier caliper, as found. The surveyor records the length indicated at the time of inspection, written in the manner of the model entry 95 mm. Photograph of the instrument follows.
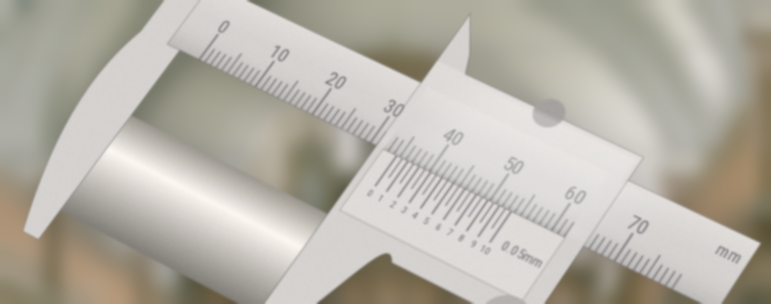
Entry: 34.5 mm
